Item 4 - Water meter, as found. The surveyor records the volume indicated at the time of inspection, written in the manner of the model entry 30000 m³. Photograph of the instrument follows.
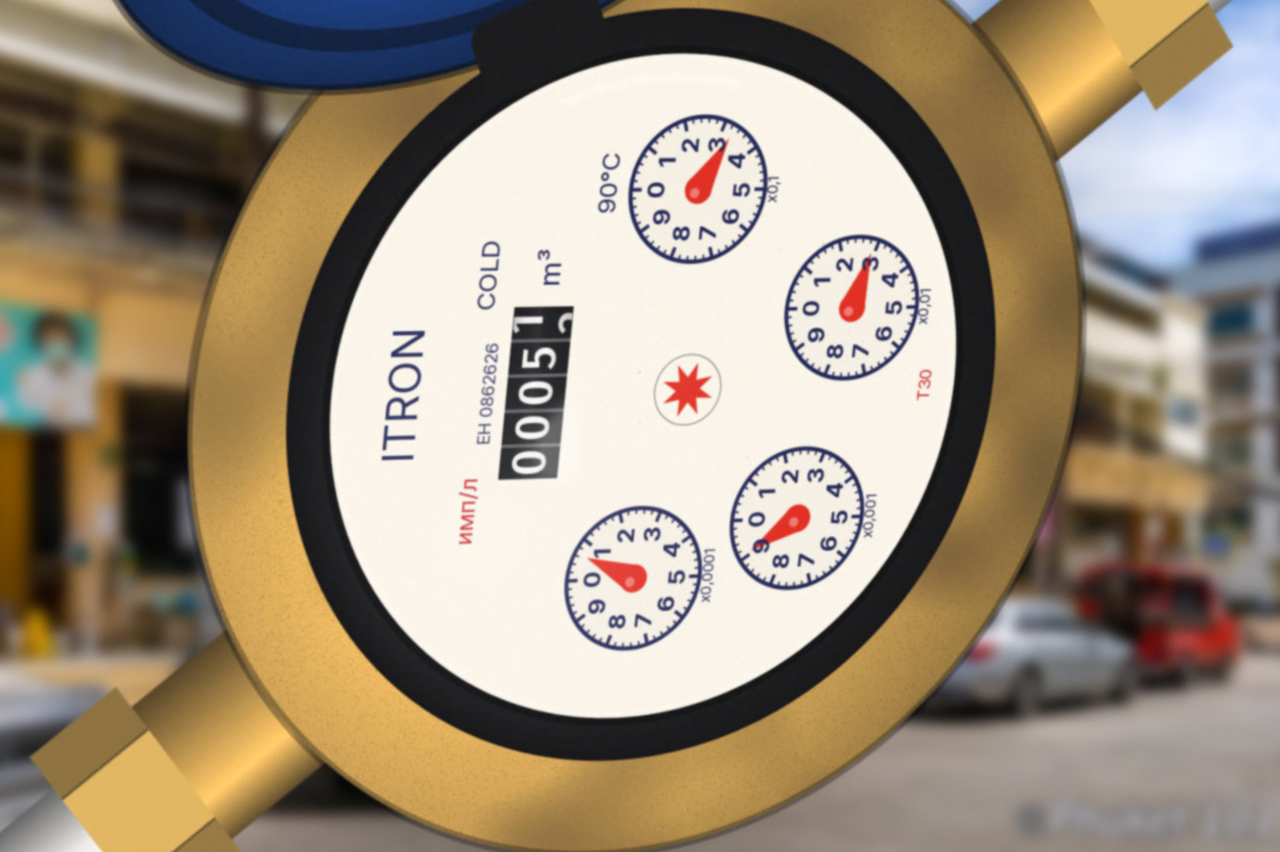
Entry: 51.3290 m³
